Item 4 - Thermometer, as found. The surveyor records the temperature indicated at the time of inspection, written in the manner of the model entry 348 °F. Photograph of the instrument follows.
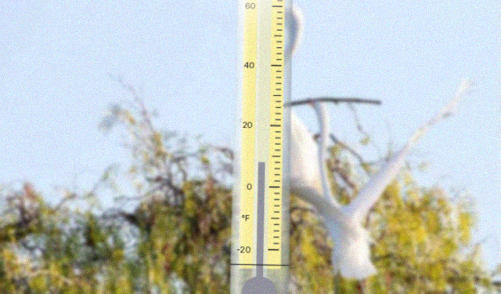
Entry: 8 °F
